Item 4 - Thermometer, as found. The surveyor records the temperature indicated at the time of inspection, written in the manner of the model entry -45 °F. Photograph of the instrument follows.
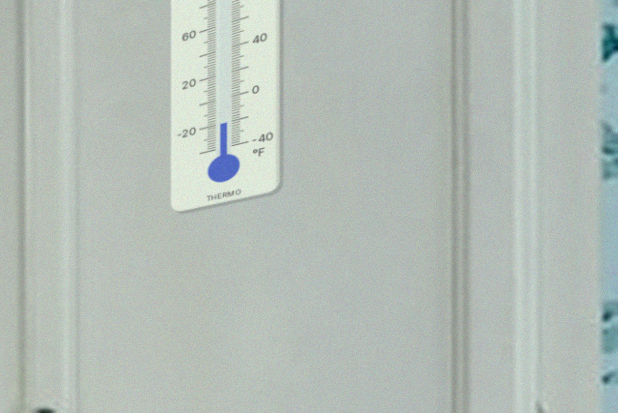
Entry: -20 °F
